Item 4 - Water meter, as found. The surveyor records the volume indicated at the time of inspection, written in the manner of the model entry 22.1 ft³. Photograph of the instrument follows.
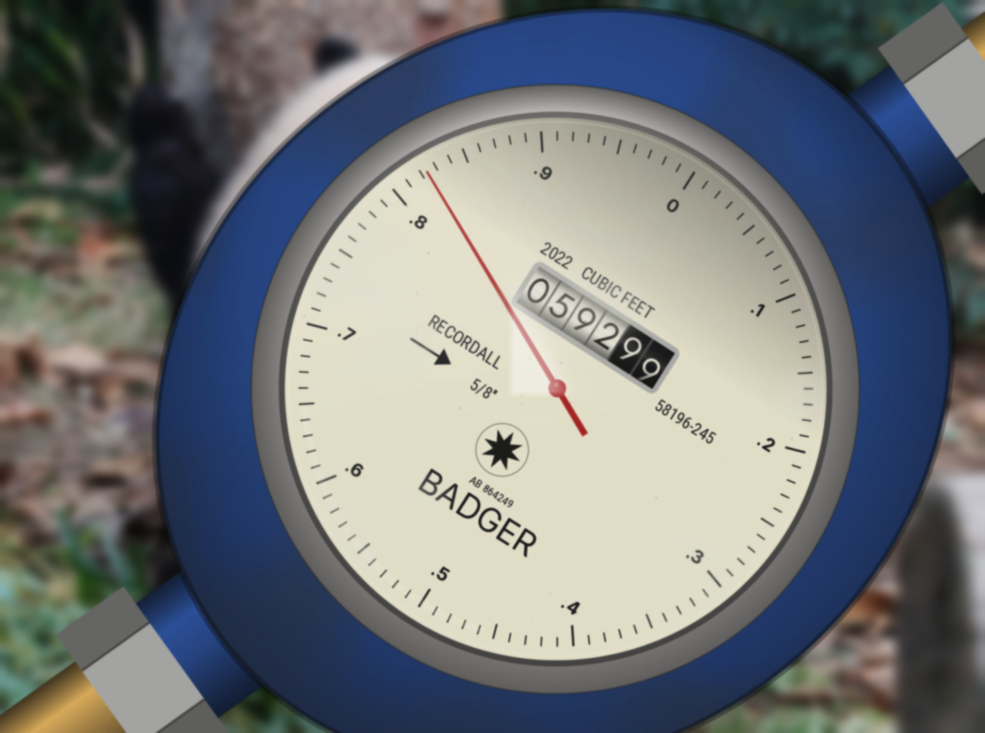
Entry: 59298.82 ft³
